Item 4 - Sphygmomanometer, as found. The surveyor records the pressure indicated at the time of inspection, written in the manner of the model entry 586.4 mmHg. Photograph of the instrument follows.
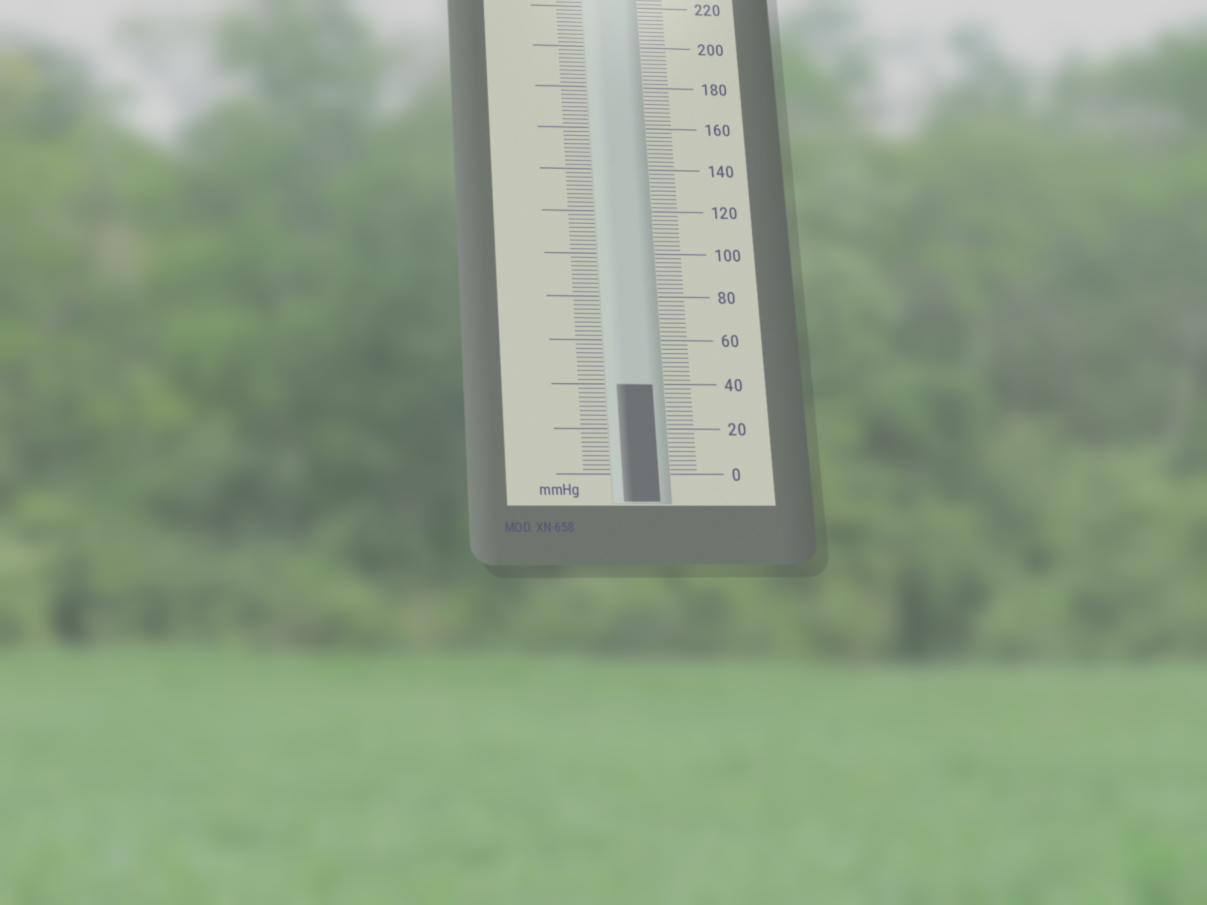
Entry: 40 mmHg
